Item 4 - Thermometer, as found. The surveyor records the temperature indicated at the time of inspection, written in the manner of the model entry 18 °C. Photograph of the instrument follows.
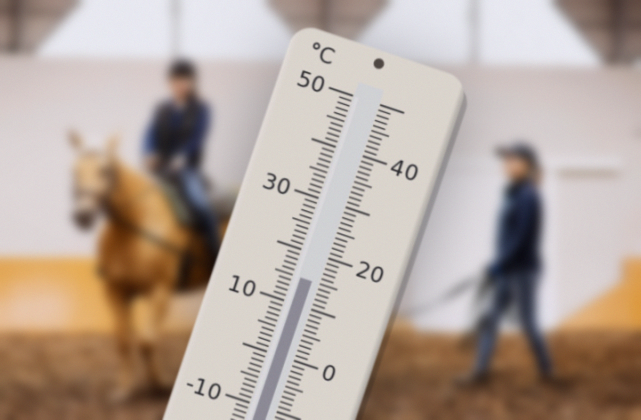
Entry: 15 °C
